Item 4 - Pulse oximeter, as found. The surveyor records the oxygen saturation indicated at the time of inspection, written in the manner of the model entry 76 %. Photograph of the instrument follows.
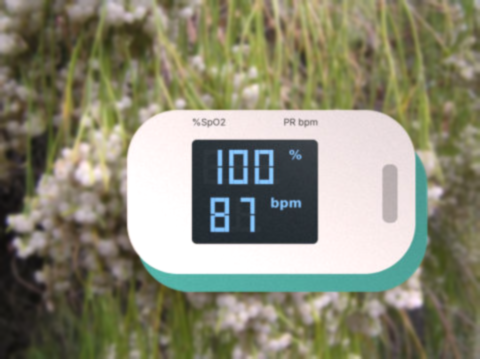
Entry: 100 %
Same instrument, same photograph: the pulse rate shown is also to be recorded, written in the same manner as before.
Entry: 87 bpm
